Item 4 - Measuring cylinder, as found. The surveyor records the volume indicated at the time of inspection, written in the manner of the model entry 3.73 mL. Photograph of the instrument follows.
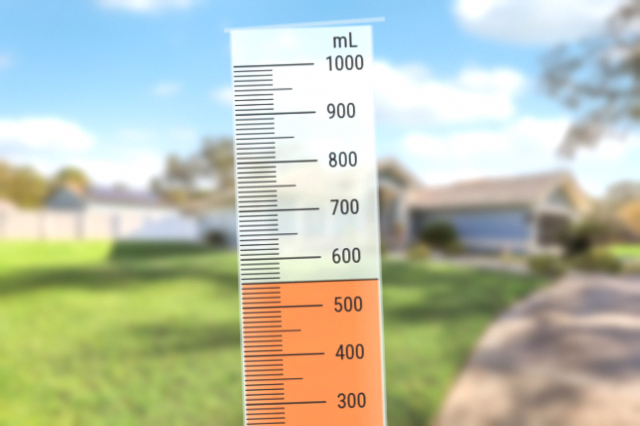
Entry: 550 mL
